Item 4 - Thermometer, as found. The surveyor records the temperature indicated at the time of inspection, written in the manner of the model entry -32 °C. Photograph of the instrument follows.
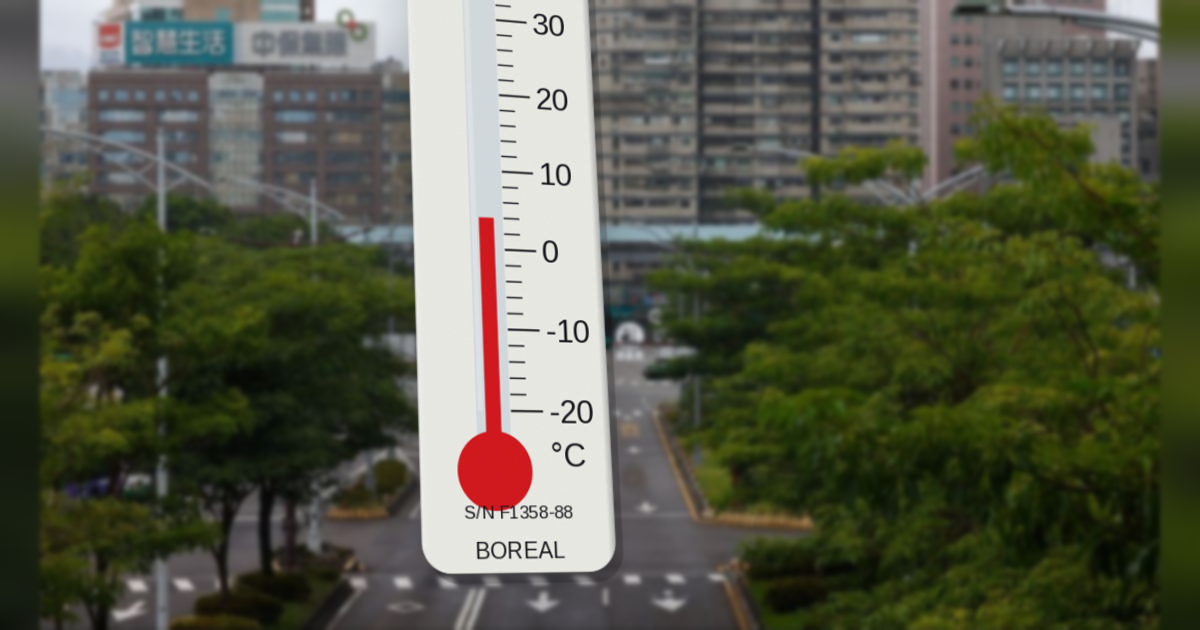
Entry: 4 °C
